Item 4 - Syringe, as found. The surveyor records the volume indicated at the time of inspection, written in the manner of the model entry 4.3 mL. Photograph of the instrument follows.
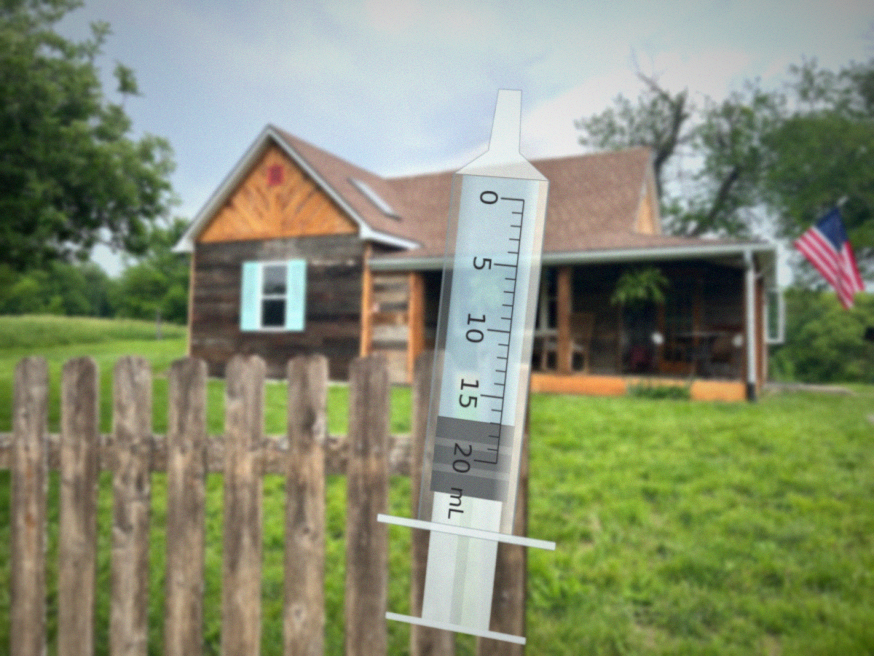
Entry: 17 mL
